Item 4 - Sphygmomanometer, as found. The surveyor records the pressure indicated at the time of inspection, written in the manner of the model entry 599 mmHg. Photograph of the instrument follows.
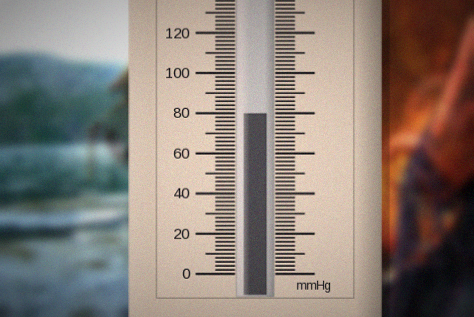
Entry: 80 mmHg
